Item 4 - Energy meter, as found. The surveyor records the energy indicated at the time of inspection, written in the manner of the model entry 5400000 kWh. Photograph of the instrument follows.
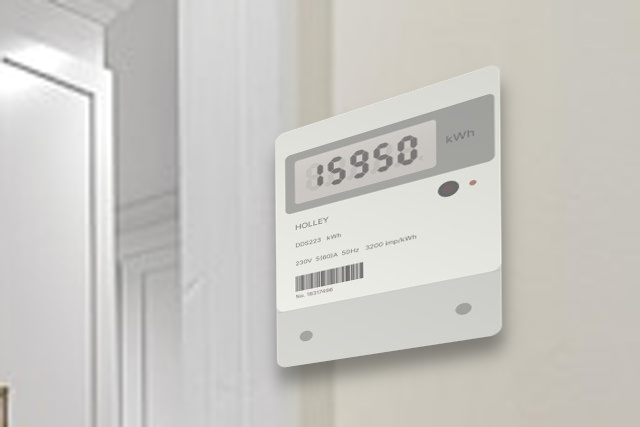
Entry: 15950 kWh
